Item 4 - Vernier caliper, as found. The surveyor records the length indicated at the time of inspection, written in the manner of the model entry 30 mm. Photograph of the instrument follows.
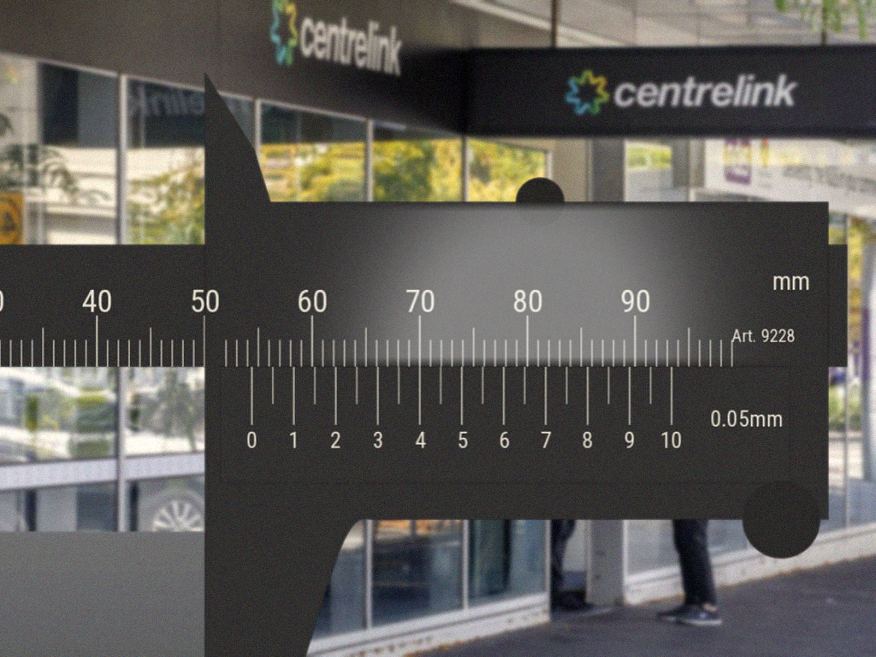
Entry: 54.4 mm
